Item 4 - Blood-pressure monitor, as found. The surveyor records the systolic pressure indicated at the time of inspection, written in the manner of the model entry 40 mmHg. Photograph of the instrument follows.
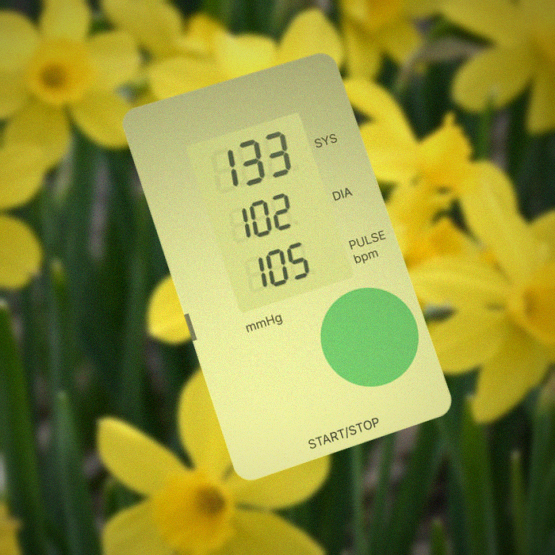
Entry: 133 mmHg
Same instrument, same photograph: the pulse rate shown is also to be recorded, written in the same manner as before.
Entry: 105 bpm
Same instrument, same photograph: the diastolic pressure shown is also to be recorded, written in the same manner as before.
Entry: 102 mmHg
